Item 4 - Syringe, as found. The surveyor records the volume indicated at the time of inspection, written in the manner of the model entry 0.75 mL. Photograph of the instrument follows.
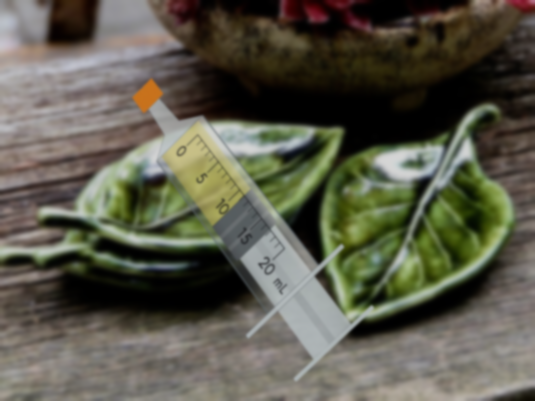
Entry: 11 mL
